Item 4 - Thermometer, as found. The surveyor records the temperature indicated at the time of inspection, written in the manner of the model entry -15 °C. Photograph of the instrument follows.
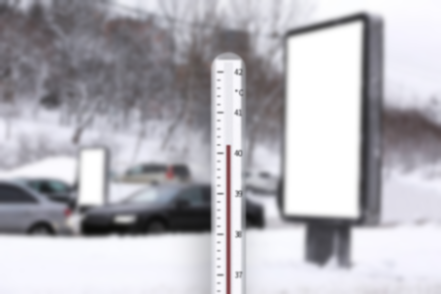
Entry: 40.2 °C
